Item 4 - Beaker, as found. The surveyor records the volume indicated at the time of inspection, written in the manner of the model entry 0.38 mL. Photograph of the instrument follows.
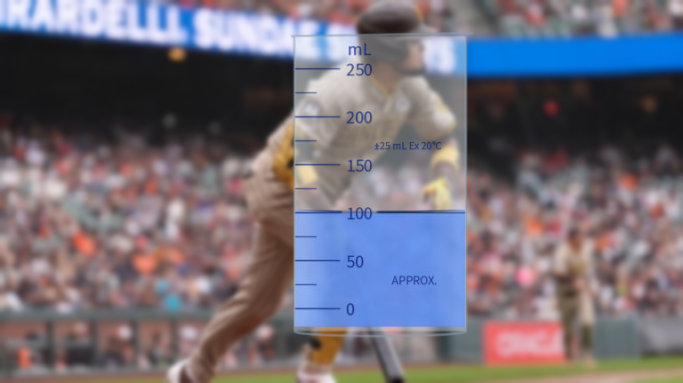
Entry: 100 mL
